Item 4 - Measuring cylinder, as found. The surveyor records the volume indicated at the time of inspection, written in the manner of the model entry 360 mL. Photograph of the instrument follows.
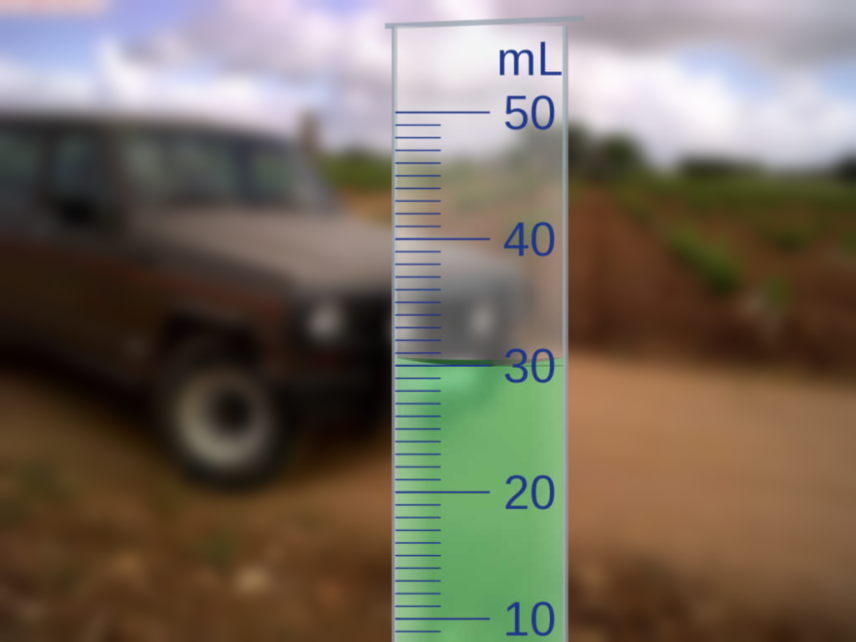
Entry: 30 mL
